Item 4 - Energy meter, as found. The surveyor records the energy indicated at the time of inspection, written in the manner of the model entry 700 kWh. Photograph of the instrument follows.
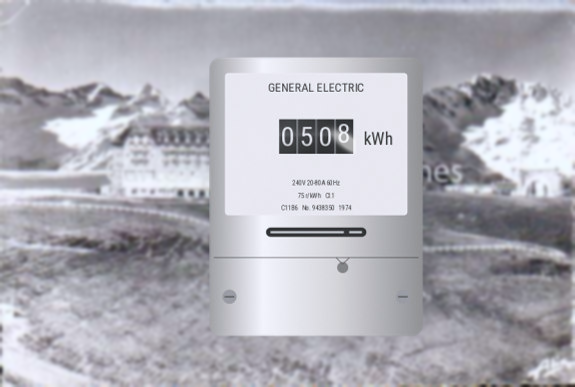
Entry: 508 kWh
